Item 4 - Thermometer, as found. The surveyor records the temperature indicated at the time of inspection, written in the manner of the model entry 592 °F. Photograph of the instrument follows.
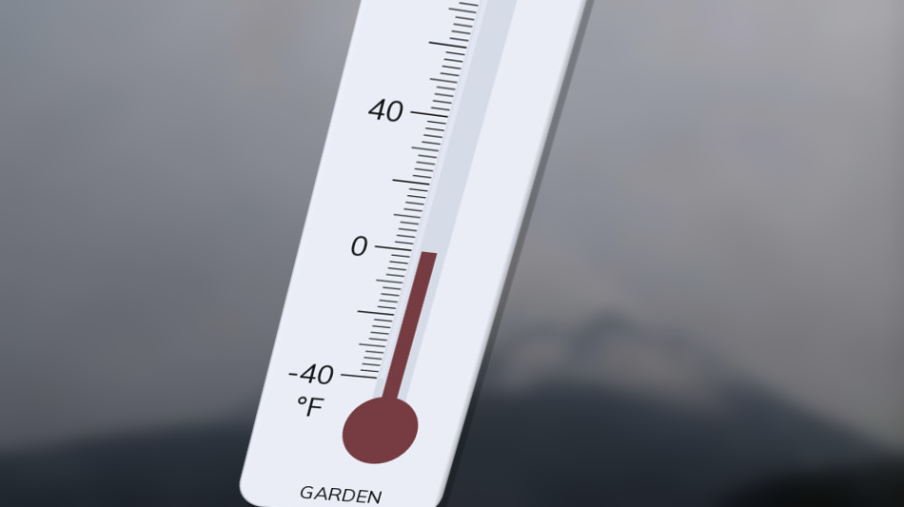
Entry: 0 °F
